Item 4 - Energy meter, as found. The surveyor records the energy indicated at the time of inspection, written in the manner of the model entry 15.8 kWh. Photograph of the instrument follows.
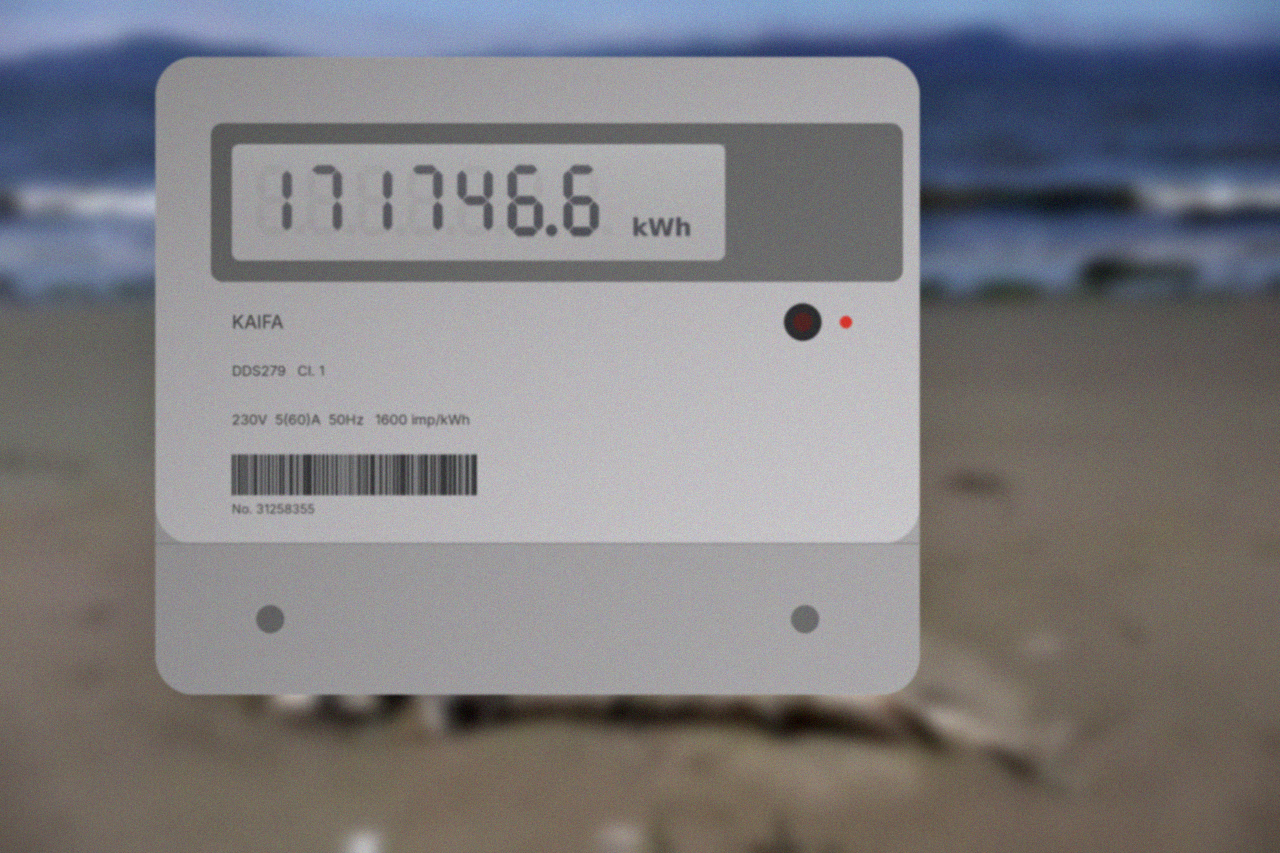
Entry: 171746.6 kWh
